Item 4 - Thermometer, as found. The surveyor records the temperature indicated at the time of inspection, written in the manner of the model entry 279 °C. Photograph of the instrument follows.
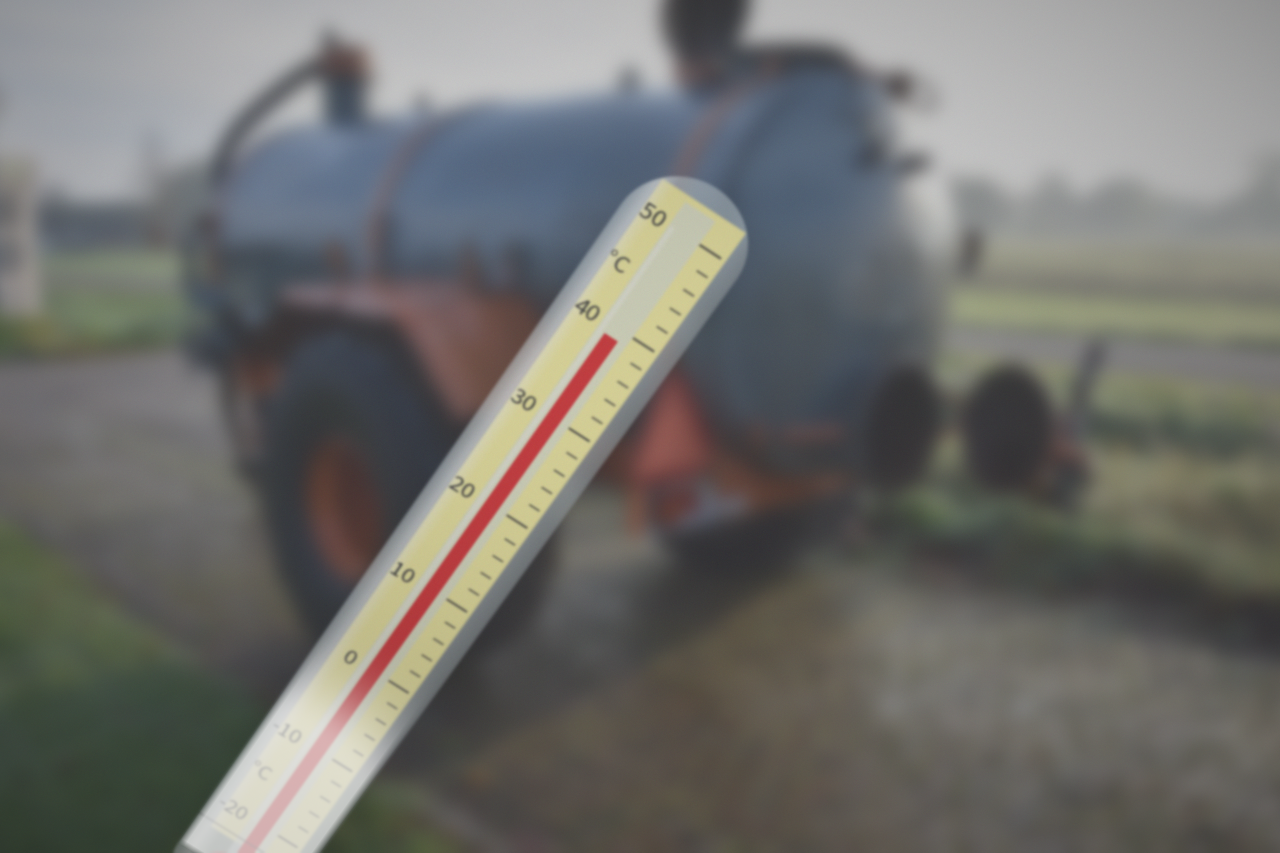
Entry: 39 °C
